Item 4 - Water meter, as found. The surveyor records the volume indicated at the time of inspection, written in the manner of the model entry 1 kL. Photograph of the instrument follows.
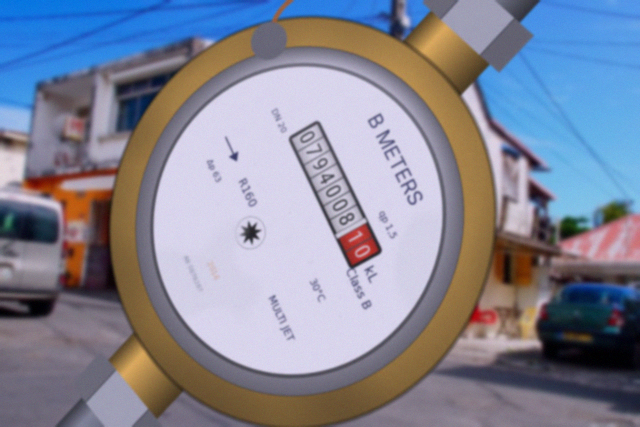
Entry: 794008.10 kL
